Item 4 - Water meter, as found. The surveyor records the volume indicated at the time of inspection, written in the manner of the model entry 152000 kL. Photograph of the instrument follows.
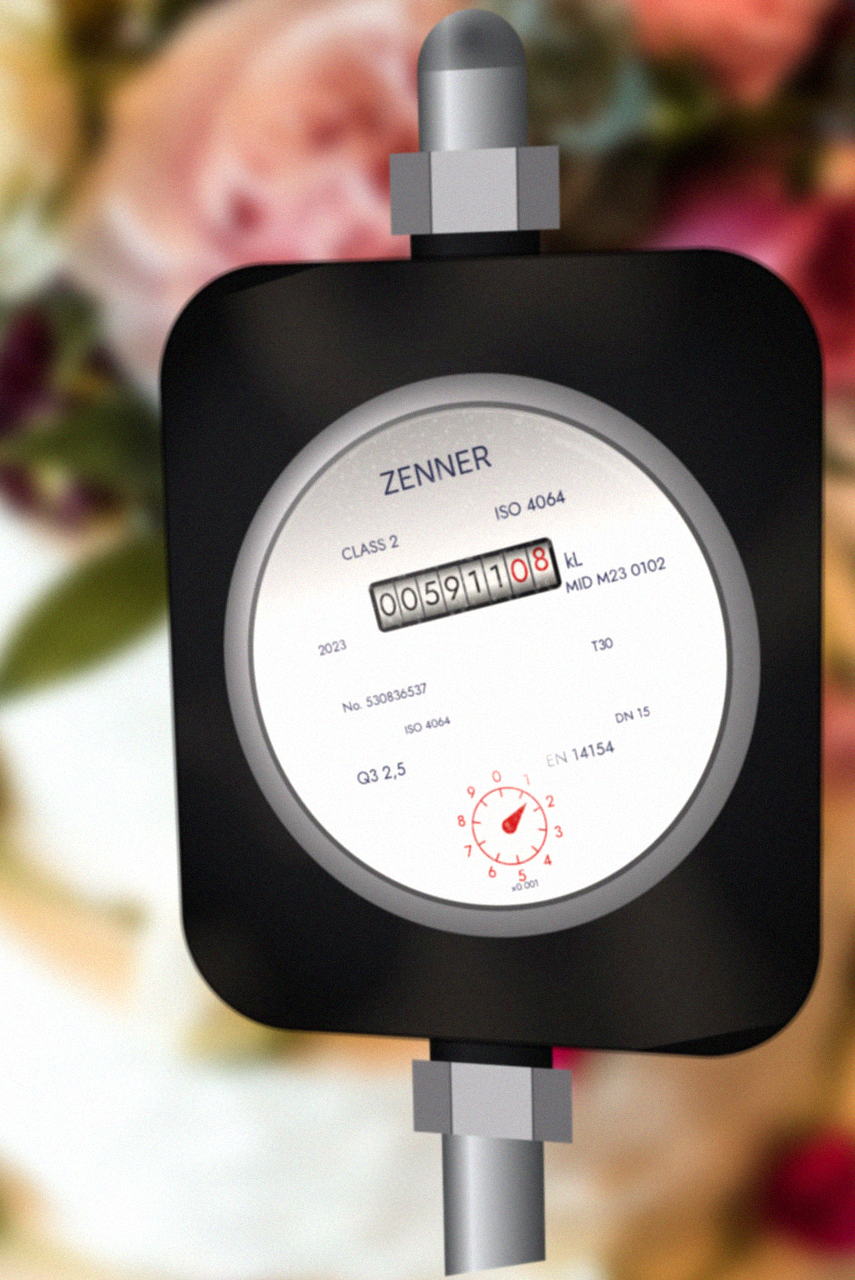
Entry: 5911.081 kL
